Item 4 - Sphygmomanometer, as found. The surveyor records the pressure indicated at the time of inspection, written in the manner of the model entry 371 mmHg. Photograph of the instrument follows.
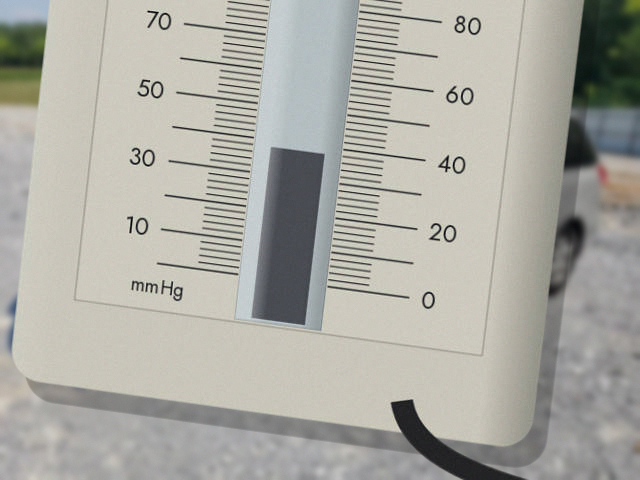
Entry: 38 mmHg
